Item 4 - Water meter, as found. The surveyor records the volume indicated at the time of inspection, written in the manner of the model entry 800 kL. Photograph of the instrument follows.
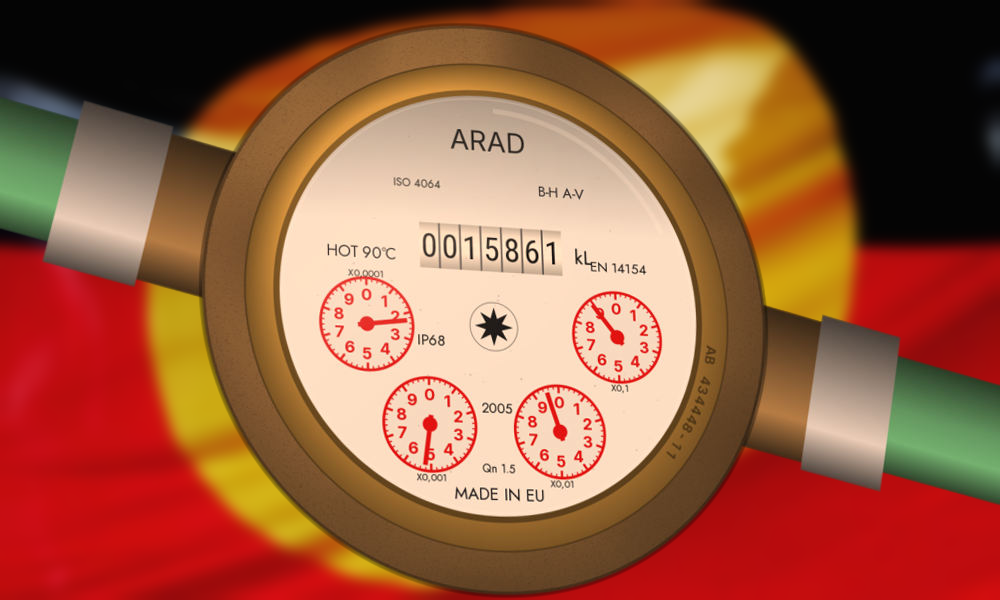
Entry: 15861.8952 kL
